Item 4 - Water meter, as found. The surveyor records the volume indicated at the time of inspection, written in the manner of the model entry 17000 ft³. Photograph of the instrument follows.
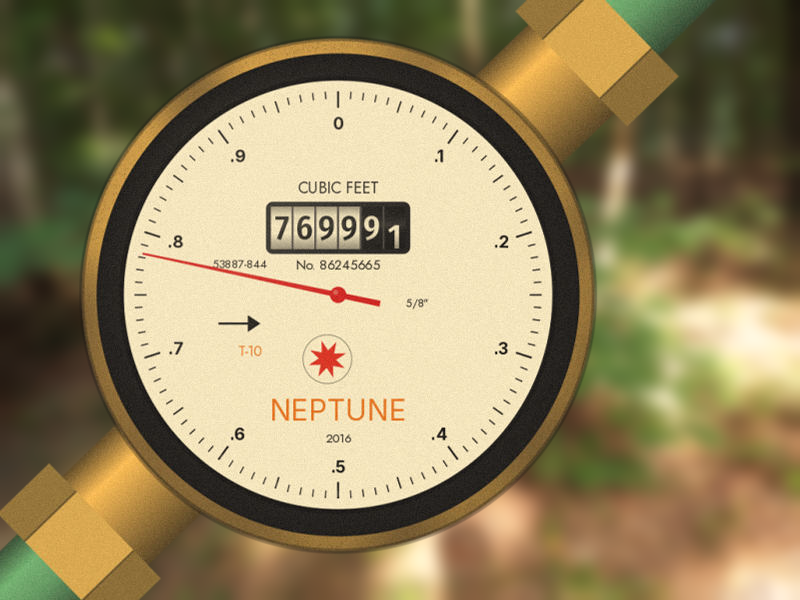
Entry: 769990.78 ft³
